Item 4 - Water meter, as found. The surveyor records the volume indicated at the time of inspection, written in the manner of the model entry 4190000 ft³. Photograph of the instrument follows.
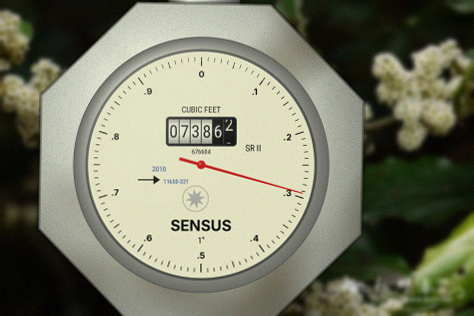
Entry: 73862.29 ft³
